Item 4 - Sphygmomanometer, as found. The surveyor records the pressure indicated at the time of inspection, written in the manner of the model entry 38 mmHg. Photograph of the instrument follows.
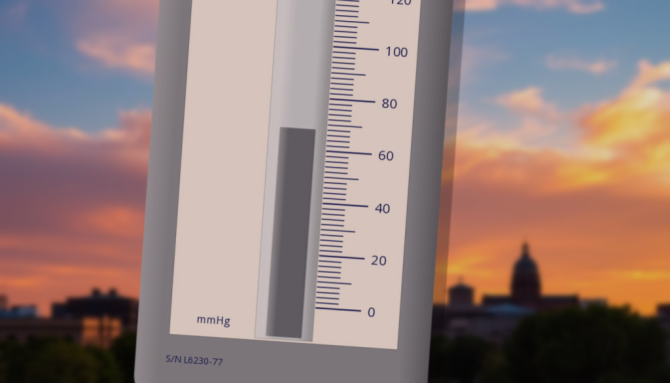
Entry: 68 mmHg
